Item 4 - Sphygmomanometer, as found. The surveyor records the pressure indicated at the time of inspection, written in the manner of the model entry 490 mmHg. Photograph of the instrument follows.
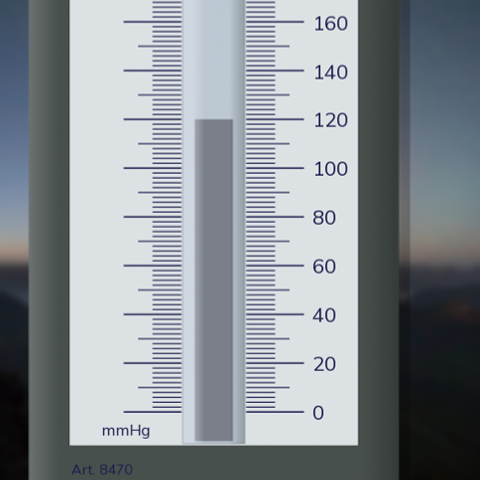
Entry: 120 mmHg
